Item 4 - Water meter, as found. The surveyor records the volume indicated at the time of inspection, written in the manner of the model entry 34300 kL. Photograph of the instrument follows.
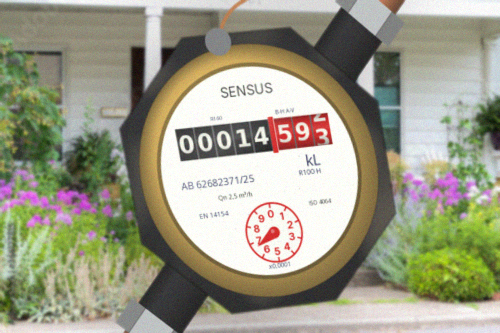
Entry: 14.5926 kL
